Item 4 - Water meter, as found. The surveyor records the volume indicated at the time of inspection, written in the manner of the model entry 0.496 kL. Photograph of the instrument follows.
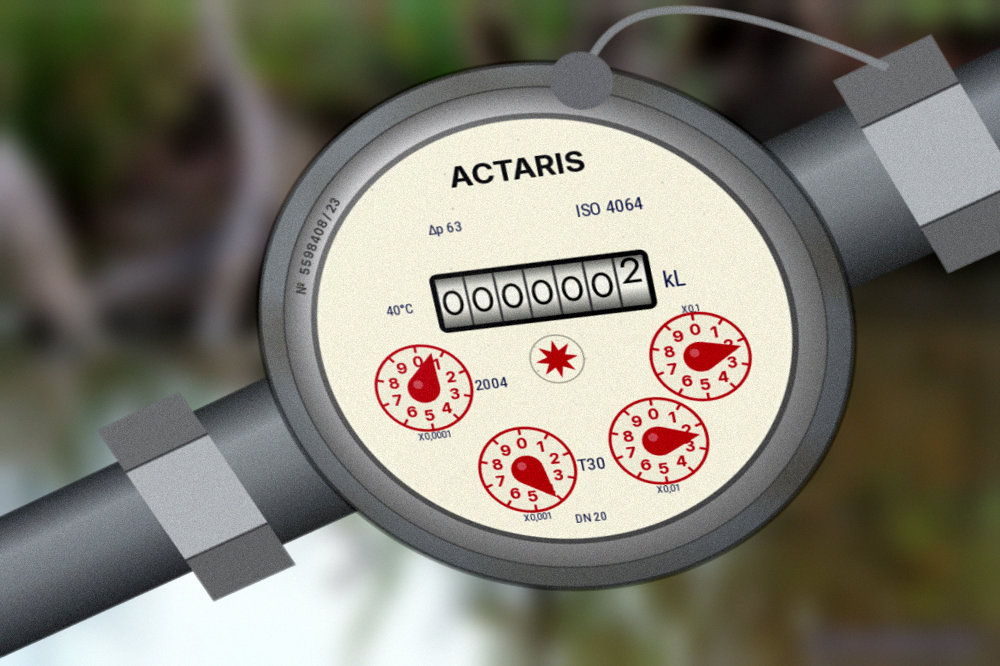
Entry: 2.2240 kL
